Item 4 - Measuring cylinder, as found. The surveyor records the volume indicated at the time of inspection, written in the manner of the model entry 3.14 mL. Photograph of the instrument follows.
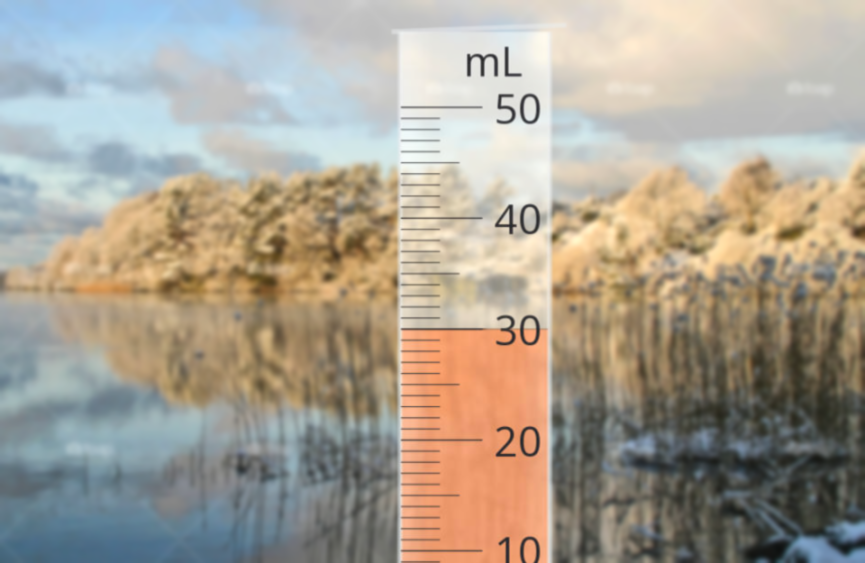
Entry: 30 mL
